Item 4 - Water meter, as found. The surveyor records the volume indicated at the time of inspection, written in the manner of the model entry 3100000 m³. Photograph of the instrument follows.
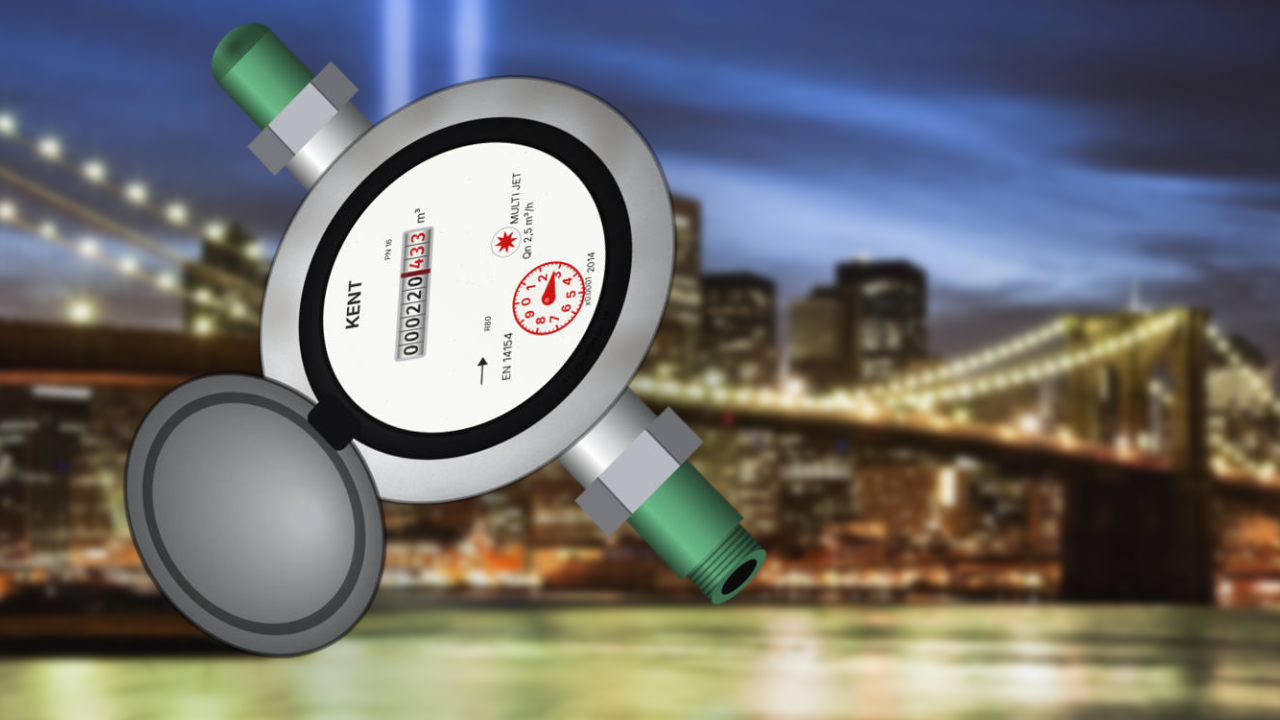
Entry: 220.4332 m³
